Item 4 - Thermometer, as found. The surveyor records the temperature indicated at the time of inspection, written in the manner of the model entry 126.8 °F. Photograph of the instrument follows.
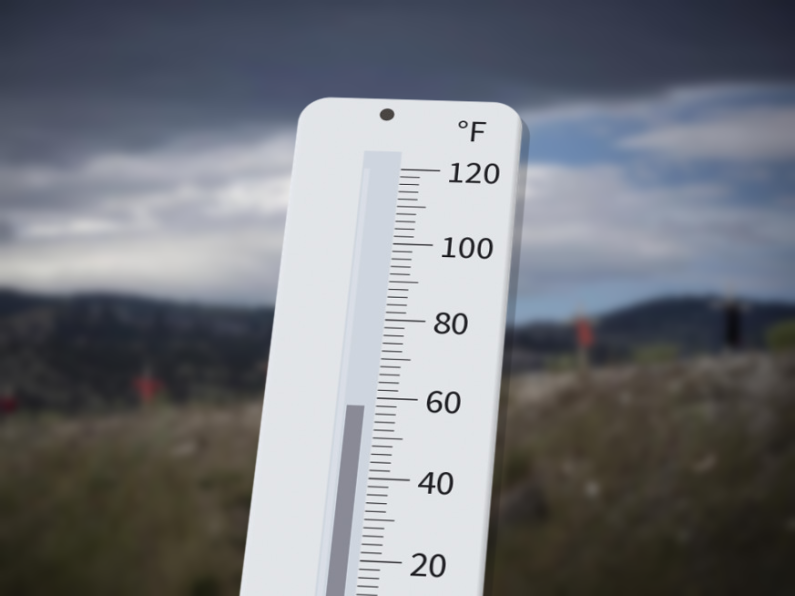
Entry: 58 °F
